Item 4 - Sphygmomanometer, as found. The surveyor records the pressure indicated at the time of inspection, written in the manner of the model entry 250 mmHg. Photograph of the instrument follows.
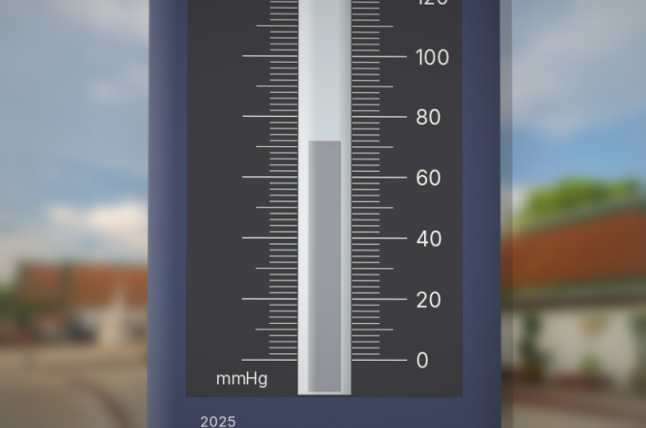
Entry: 72 mmHg
